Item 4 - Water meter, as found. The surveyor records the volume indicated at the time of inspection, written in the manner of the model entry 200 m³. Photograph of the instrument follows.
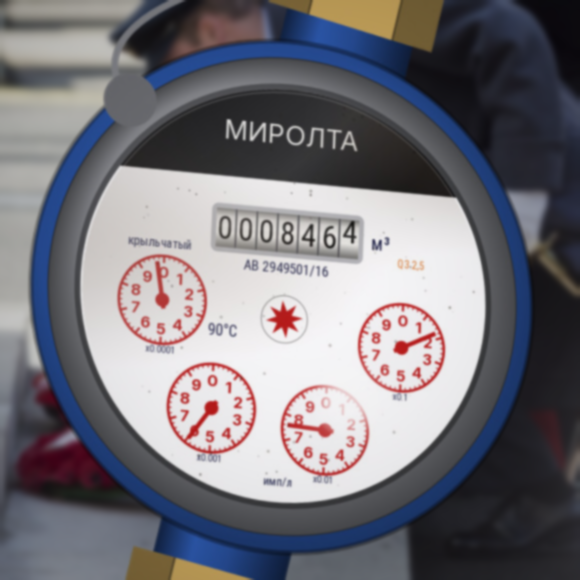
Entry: 8464.1759 m³
